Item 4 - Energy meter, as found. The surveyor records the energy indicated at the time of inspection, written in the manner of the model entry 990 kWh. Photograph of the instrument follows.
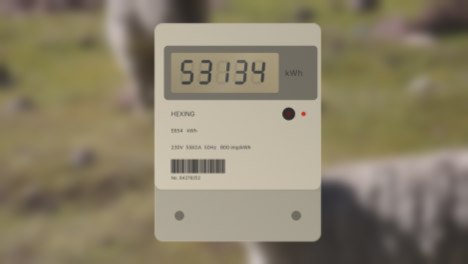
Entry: 53134 kWh
